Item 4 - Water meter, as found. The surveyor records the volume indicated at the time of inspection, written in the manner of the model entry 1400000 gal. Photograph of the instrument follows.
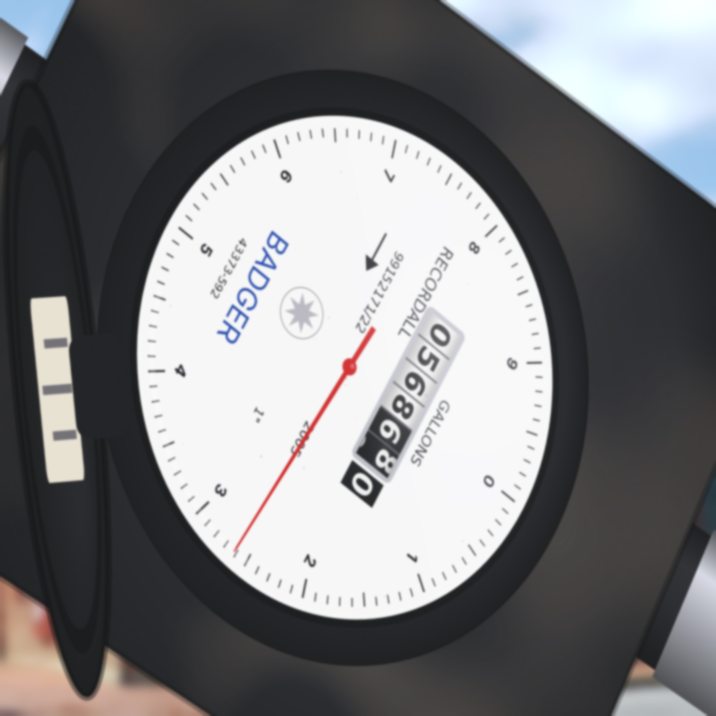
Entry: 568682.6 gal
